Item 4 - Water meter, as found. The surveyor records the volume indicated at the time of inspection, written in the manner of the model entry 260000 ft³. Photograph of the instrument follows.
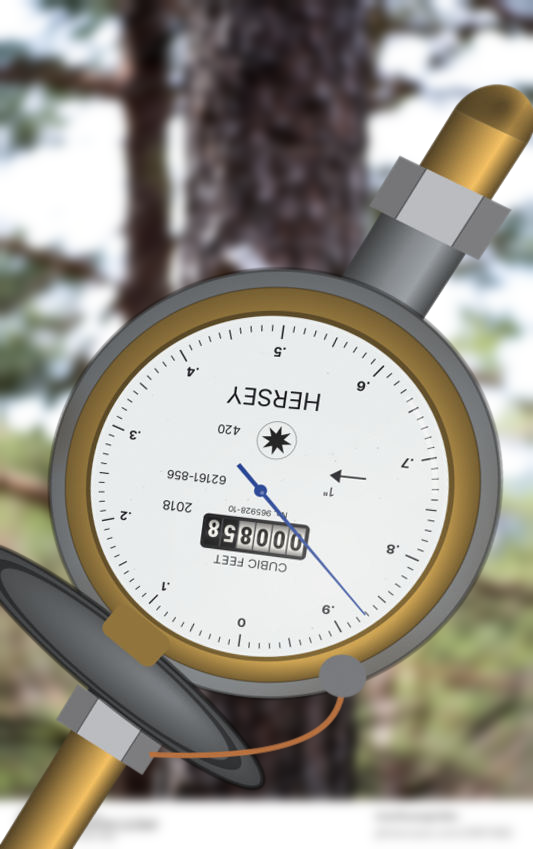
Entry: 857.87 ft³
